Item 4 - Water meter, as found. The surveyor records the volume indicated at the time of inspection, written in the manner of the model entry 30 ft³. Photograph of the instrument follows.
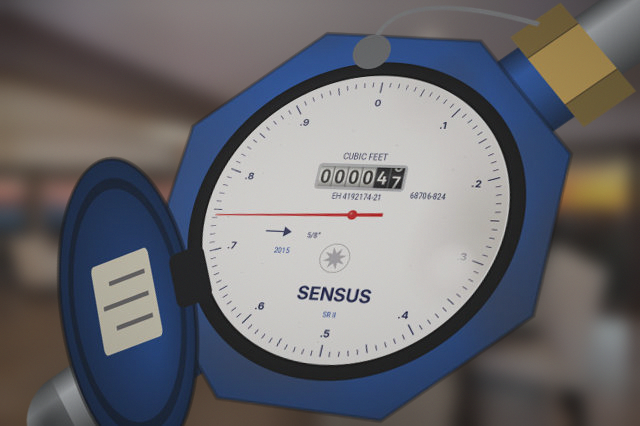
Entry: 46.74 ft³
